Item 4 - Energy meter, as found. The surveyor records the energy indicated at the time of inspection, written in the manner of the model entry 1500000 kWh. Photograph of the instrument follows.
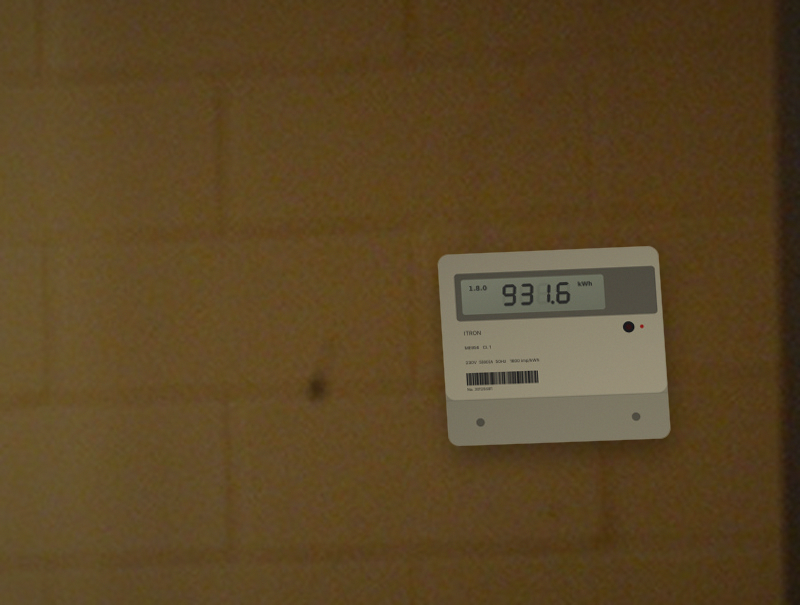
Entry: 931.6 kWh
